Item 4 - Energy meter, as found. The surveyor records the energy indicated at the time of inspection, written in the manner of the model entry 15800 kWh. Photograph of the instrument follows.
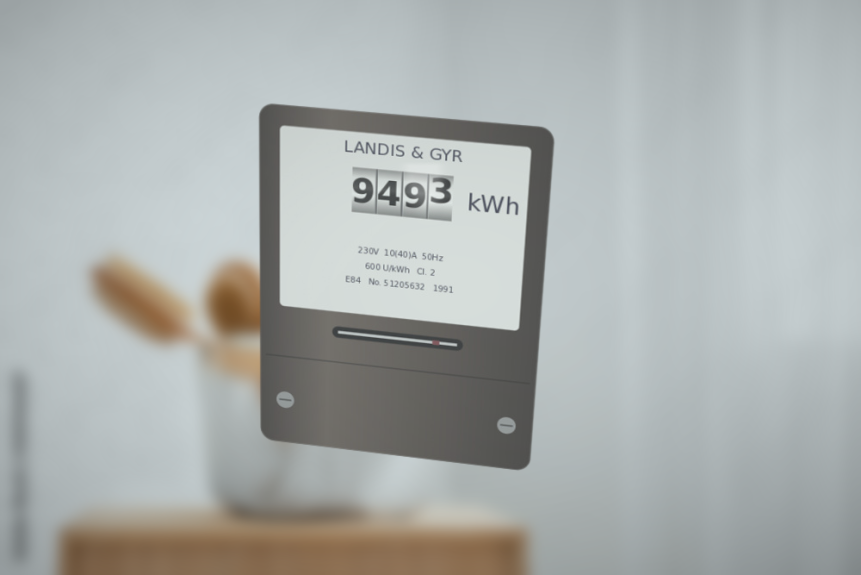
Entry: 9493 kWh
